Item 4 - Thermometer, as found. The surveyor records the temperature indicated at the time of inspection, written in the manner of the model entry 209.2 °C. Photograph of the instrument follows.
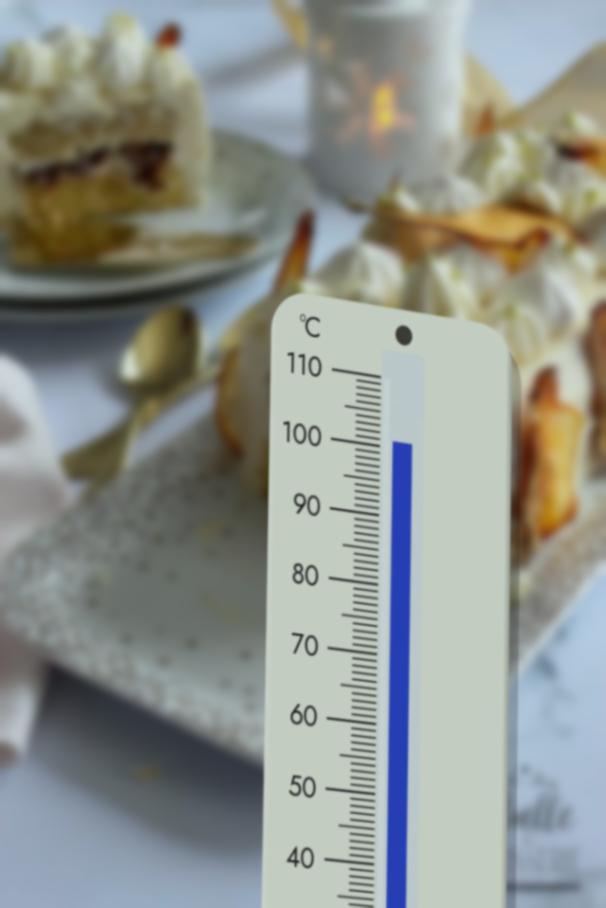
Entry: 101 °C
